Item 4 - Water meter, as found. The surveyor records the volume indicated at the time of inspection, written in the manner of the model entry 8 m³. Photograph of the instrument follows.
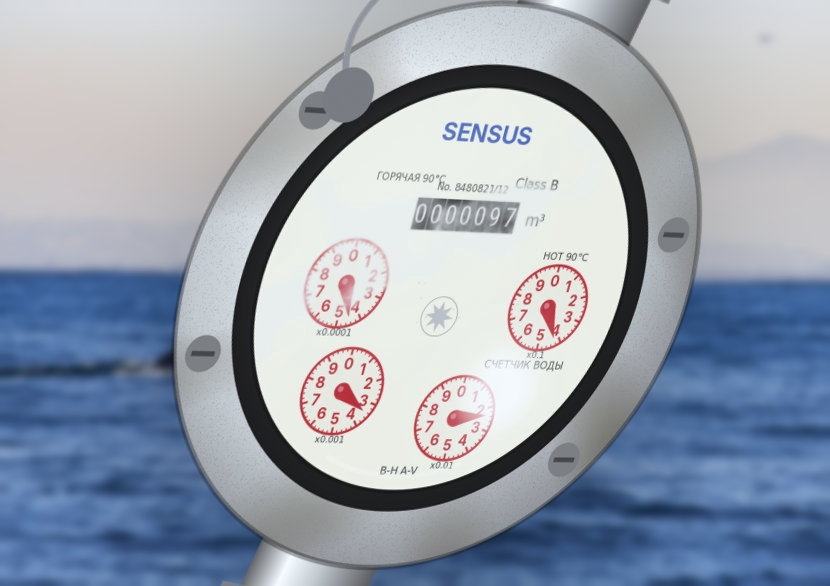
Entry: 97.4234 m³
